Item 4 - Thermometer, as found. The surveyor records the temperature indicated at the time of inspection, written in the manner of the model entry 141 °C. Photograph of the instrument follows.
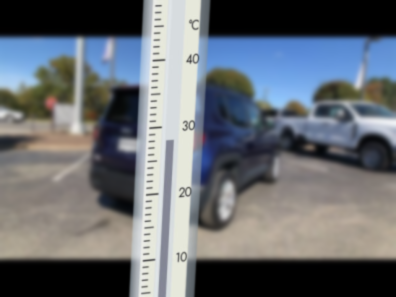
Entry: 28 °C
